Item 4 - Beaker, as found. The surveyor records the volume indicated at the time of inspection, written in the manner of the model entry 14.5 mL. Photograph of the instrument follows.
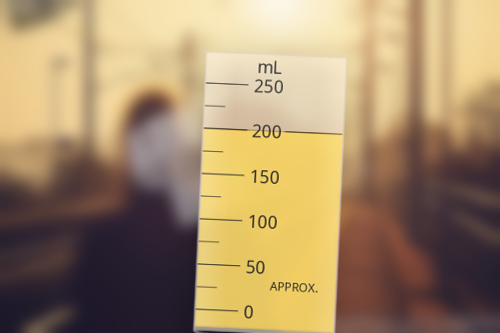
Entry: 200 mL
